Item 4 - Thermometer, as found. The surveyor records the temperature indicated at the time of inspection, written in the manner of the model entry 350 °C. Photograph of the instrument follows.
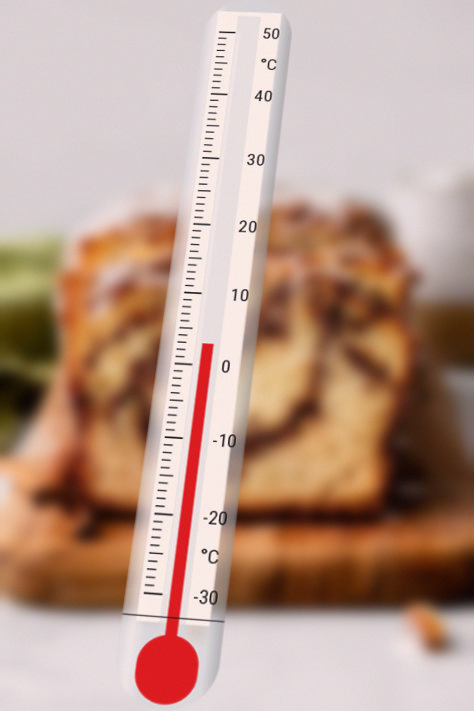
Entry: 3 °C
